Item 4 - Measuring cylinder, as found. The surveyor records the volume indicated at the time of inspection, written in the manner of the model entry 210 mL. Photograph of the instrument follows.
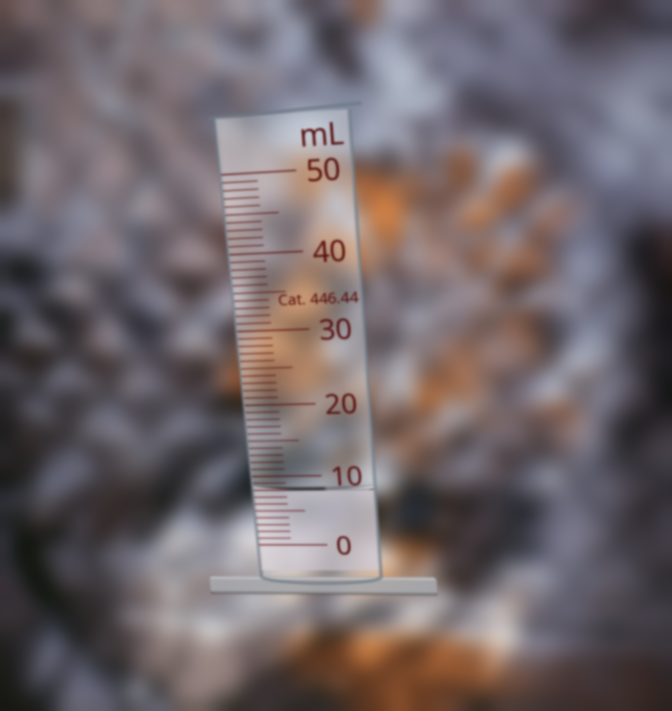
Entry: 8 mL
